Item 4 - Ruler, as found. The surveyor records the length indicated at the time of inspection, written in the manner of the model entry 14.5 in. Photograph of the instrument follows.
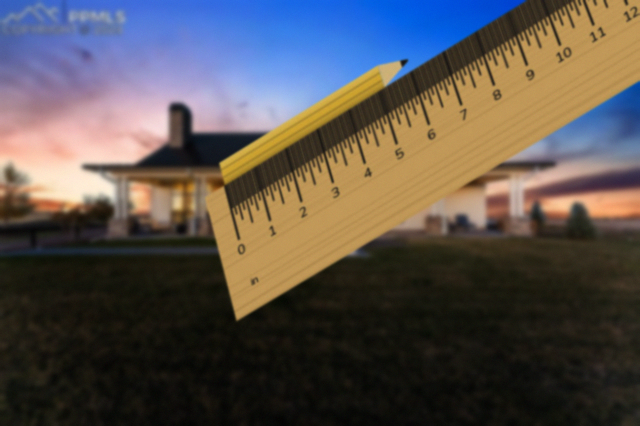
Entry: 6 in
